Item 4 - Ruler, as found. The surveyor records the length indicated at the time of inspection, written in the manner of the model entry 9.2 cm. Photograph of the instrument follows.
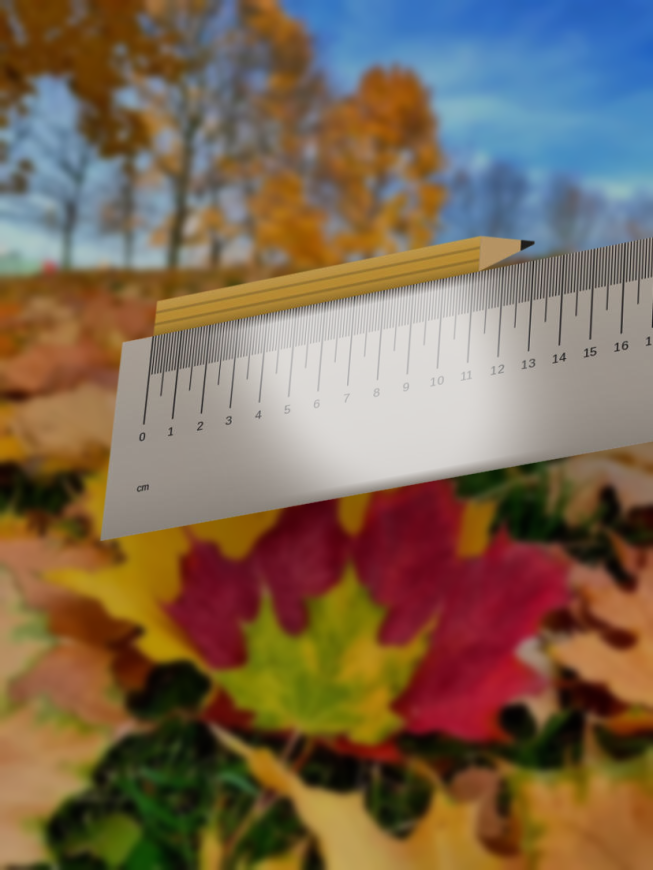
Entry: 13 cm
